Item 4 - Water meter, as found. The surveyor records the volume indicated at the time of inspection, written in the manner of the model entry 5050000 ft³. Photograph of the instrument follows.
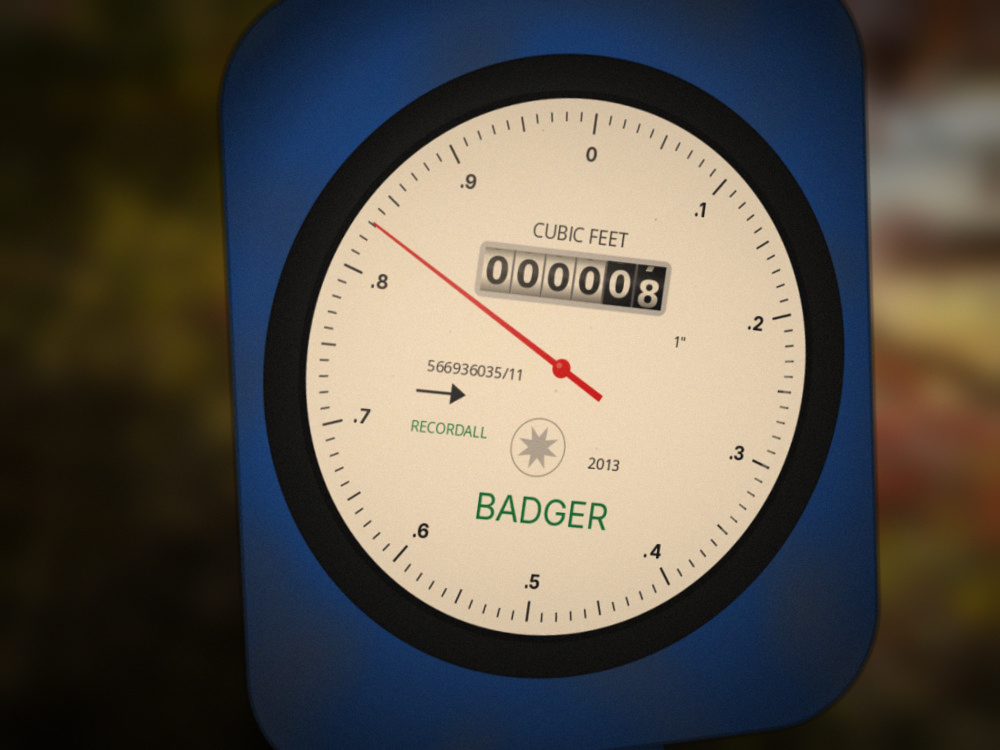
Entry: 7.83 ft³
